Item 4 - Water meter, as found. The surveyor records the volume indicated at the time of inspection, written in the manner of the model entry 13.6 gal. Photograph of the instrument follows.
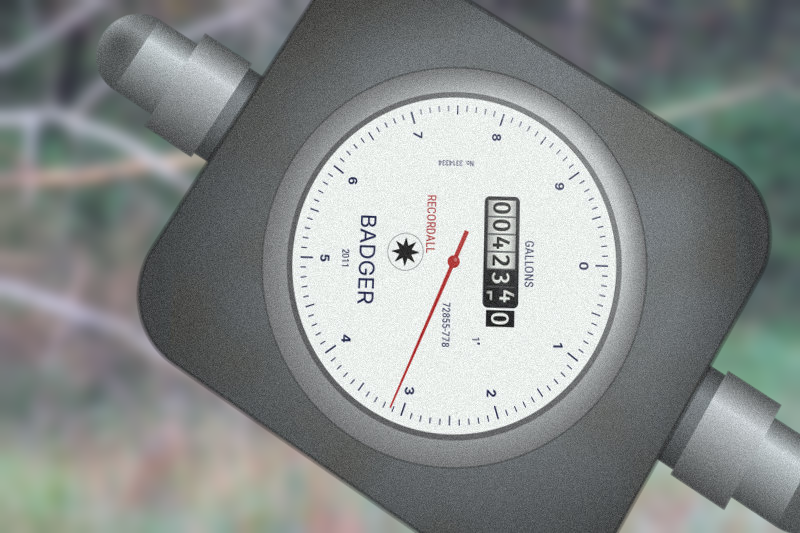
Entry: 42343.1 gal
